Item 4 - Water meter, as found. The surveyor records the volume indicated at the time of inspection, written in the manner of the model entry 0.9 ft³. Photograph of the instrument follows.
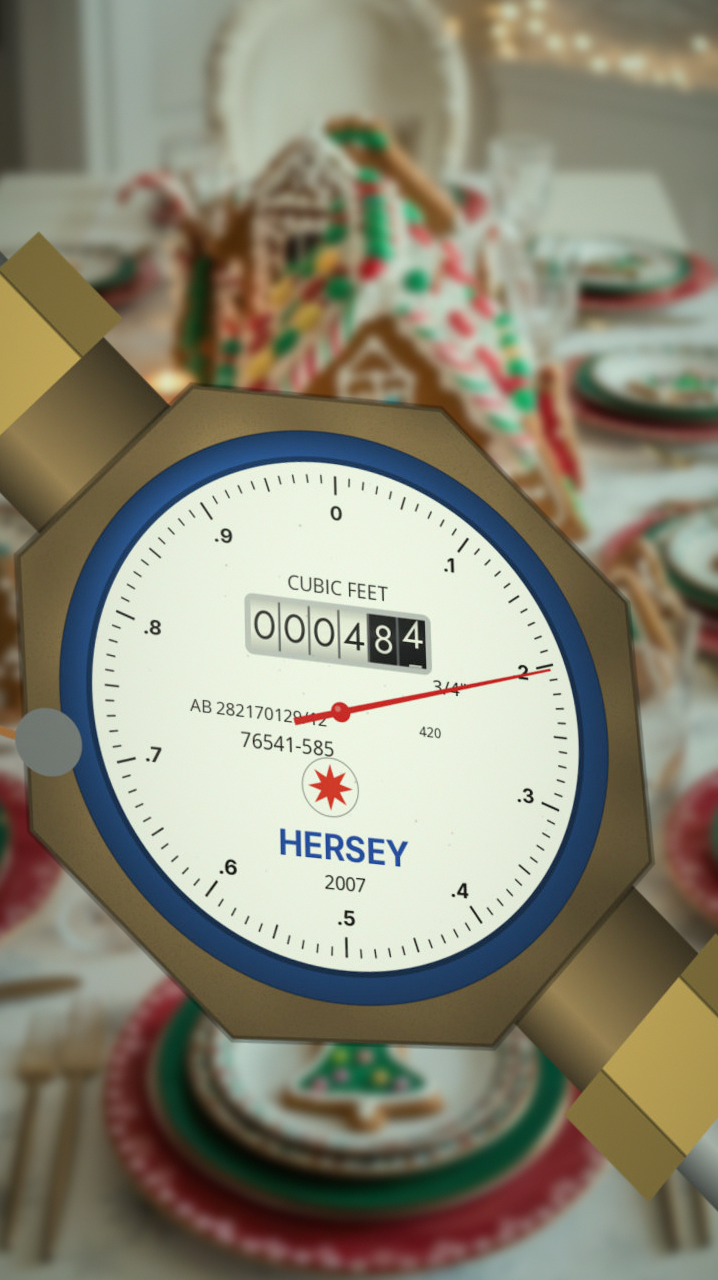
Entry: 484.20 ft³
